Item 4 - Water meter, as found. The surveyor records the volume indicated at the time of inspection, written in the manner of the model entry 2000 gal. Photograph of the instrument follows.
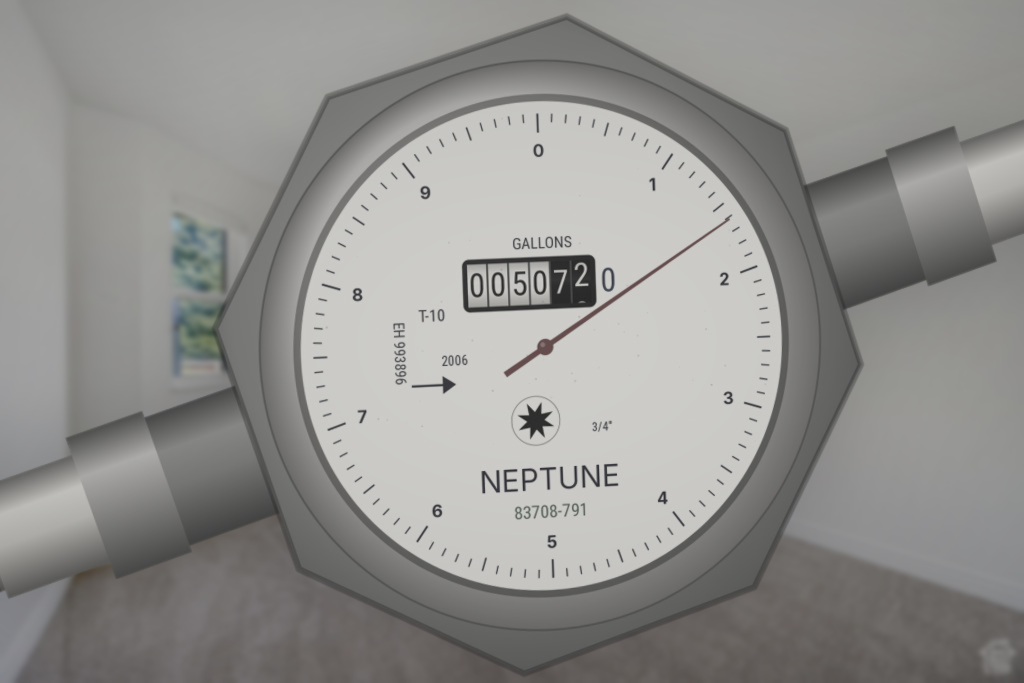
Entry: 50721.6 gal
